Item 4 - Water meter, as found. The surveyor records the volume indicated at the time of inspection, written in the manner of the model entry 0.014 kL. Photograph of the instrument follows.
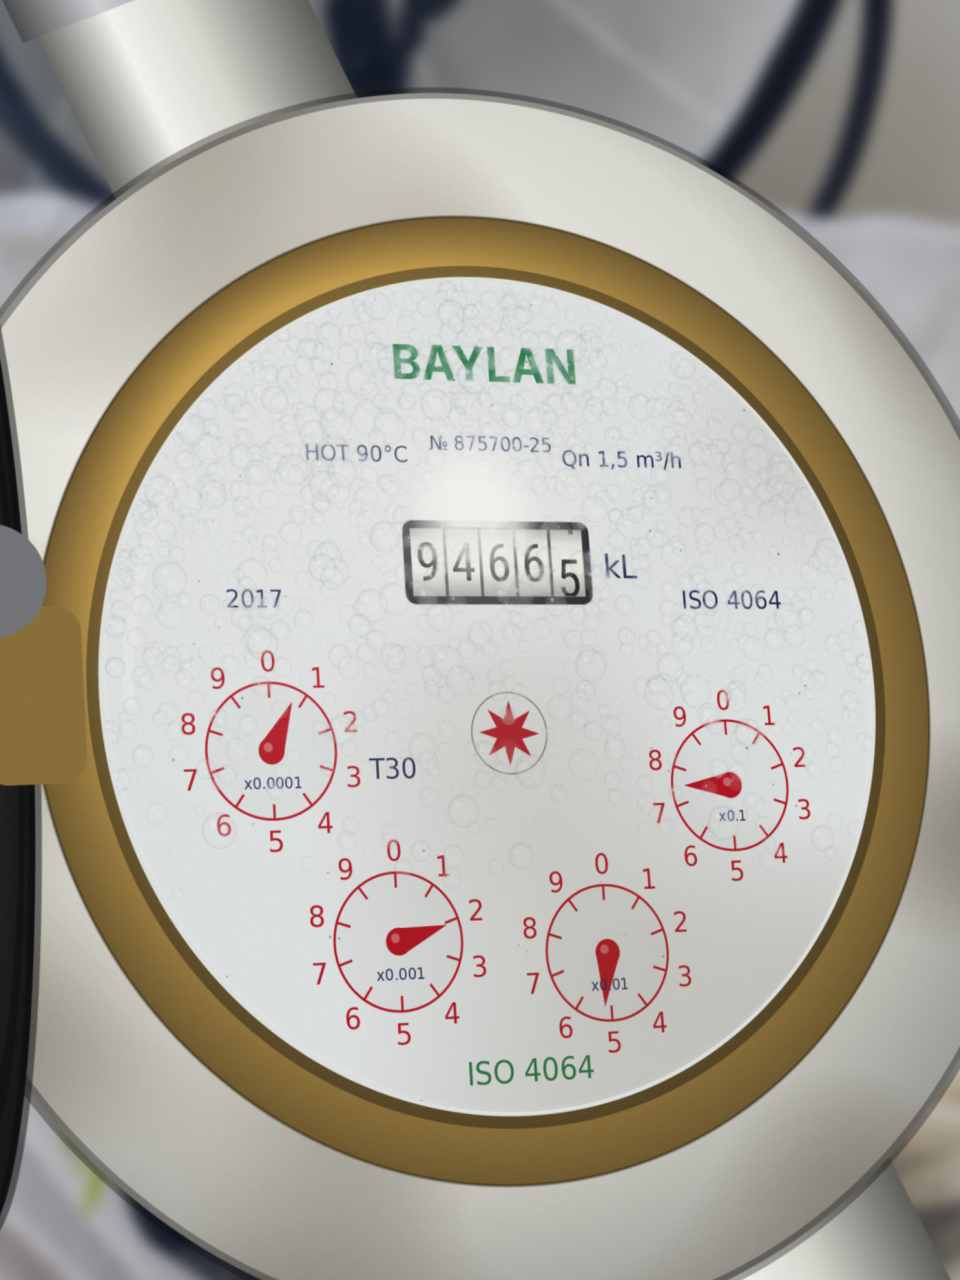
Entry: 94664.7520 kL
